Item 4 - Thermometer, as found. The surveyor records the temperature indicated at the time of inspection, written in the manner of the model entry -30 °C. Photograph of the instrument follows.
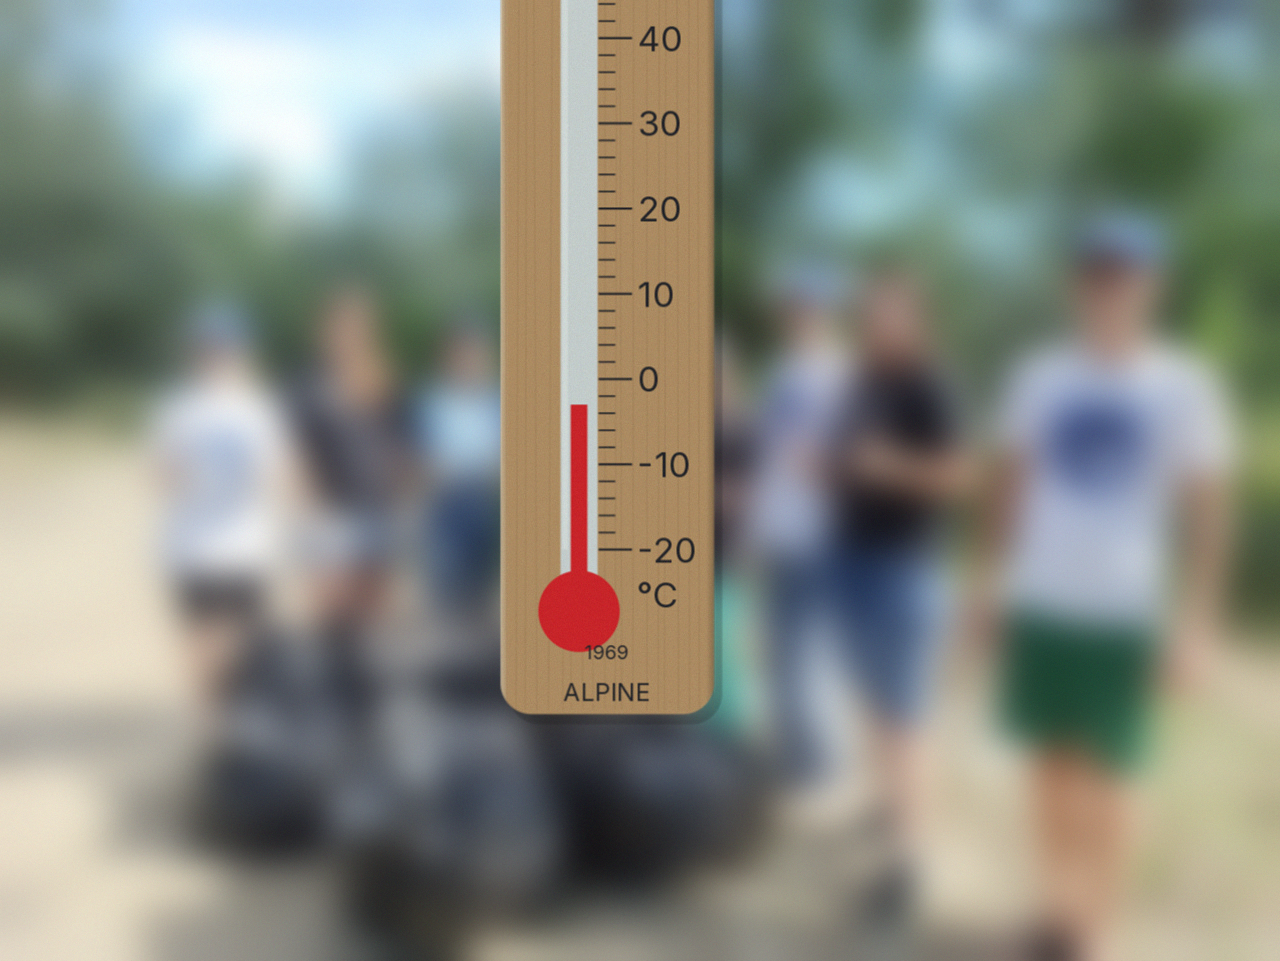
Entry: -3 °C
